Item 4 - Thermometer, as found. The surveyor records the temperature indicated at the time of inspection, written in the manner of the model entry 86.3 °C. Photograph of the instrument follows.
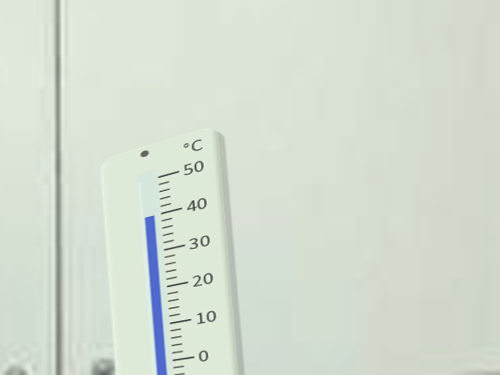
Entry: 40 °C
